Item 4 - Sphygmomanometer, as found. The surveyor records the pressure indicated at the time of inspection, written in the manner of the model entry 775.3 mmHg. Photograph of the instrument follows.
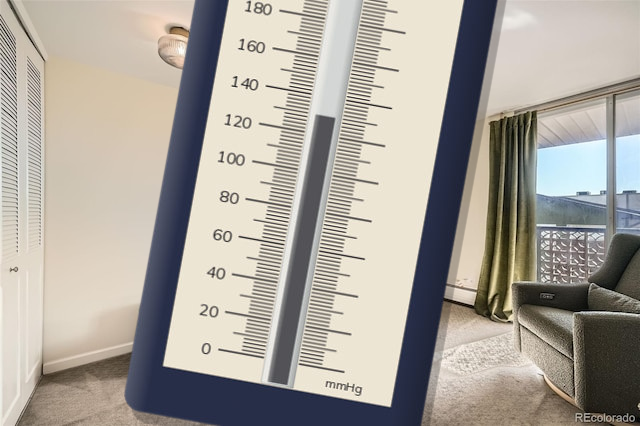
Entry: 130 mmHg
